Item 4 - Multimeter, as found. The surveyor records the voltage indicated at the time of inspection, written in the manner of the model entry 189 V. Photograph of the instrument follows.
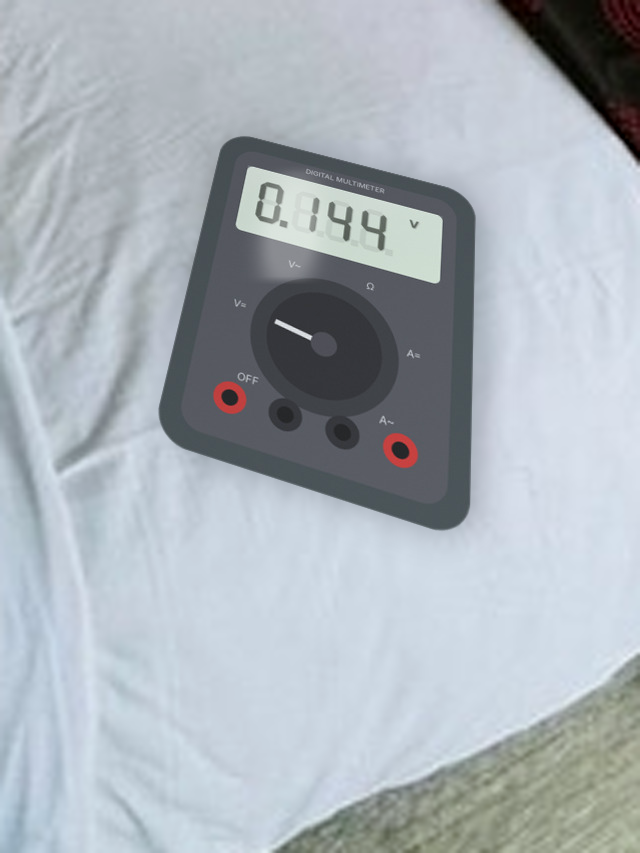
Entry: 0.144 V
